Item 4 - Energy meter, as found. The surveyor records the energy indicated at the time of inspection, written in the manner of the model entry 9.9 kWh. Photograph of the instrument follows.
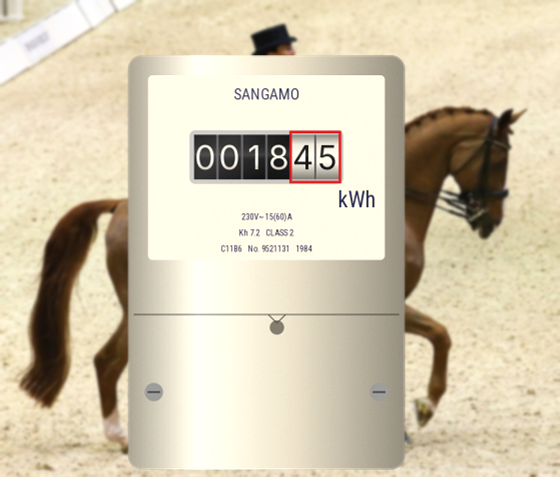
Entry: 18.45 kWh
